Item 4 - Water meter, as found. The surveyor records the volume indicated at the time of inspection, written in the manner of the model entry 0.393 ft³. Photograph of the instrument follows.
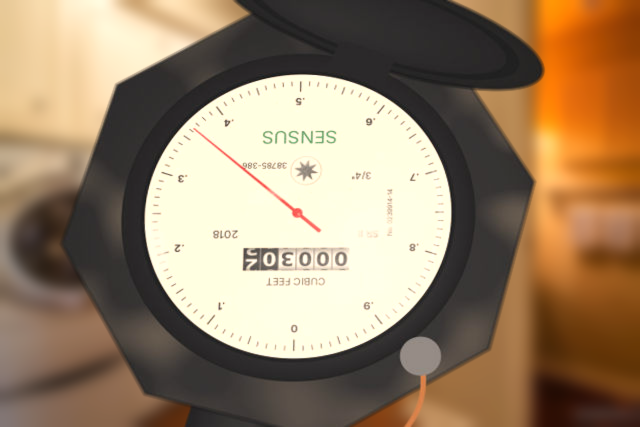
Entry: 302.36 ft³
